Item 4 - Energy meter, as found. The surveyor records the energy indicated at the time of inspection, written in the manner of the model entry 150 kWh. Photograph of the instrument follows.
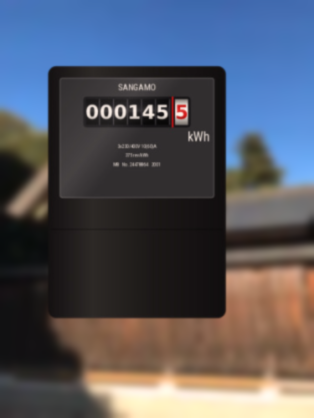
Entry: 145.5 kWh
